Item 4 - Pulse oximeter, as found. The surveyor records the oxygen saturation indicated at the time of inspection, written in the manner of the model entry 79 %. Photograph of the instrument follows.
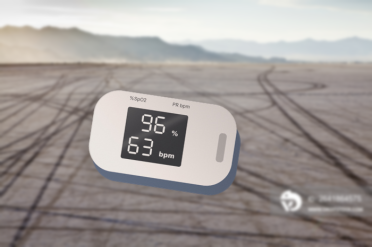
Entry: 96 %
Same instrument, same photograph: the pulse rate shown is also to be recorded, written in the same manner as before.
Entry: 63 bpm
